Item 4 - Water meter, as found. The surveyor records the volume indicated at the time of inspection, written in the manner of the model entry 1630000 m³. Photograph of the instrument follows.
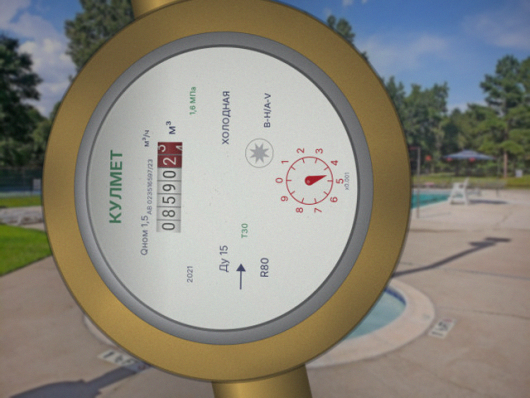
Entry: 8590.234 m³
